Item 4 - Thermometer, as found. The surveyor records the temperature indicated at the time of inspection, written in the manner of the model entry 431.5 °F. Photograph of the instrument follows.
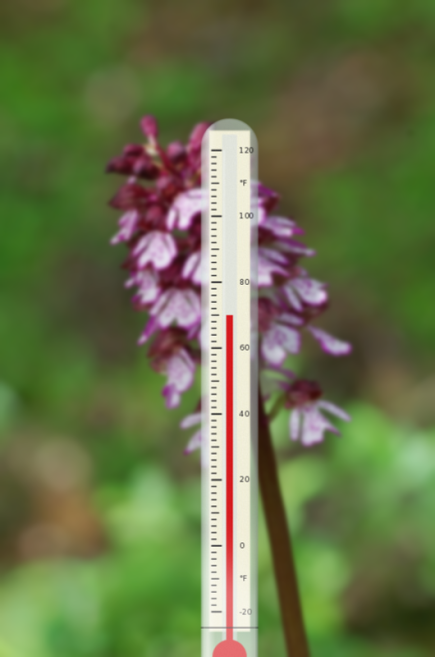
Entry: 70 °F
